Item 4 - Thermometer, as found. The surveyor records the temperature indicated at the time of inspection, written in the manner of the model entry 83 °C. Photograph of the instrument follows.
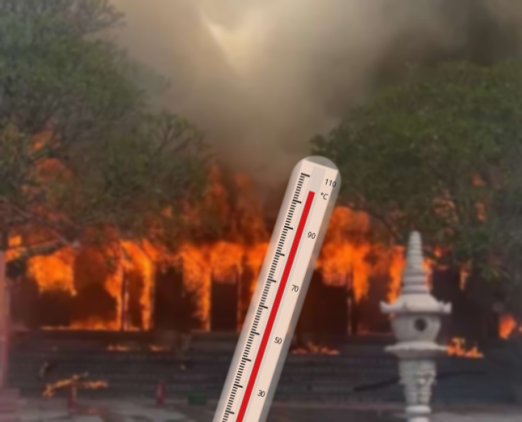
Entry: 105 °C
